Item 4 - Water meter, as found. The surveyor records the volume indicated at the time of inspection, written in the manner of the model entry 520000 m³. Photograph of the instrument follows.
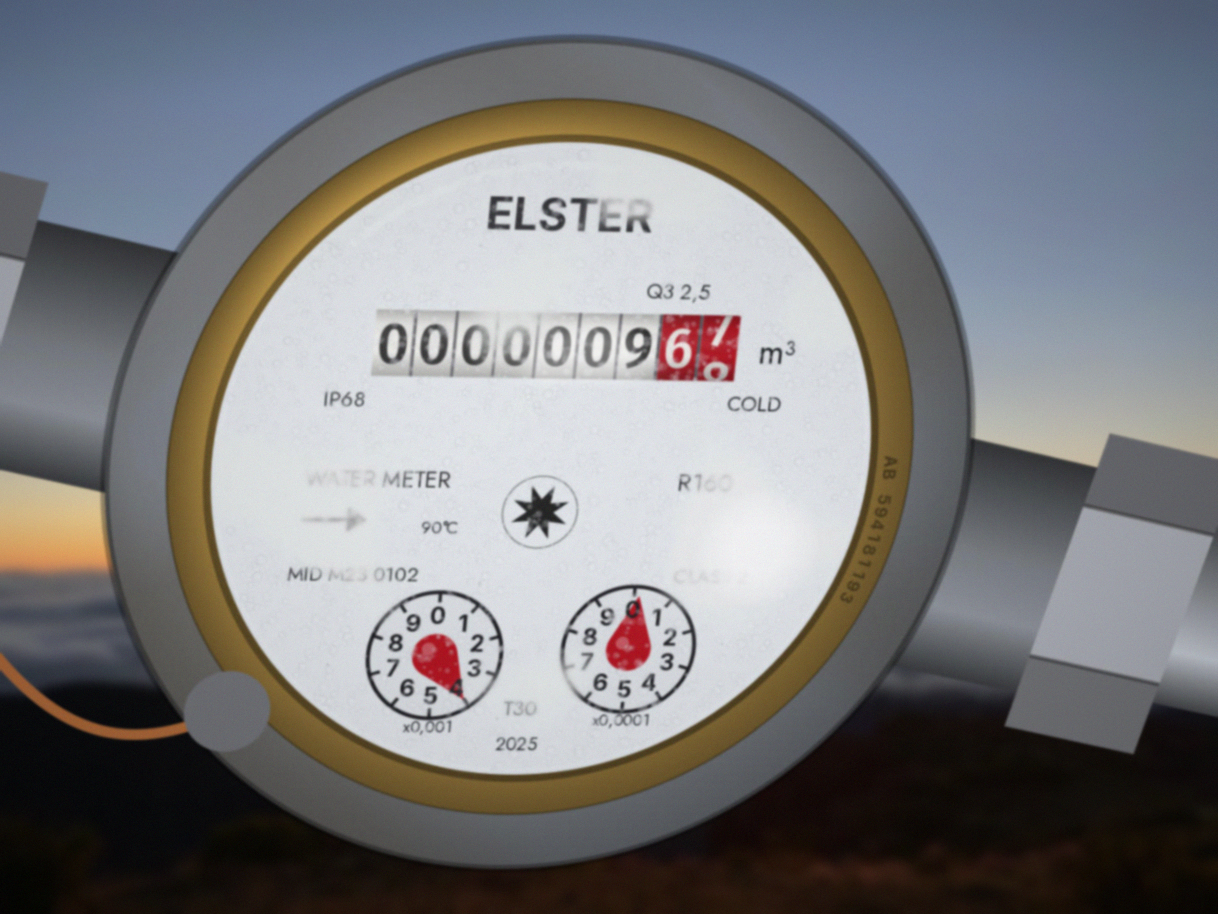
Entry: 9.6740 m³
